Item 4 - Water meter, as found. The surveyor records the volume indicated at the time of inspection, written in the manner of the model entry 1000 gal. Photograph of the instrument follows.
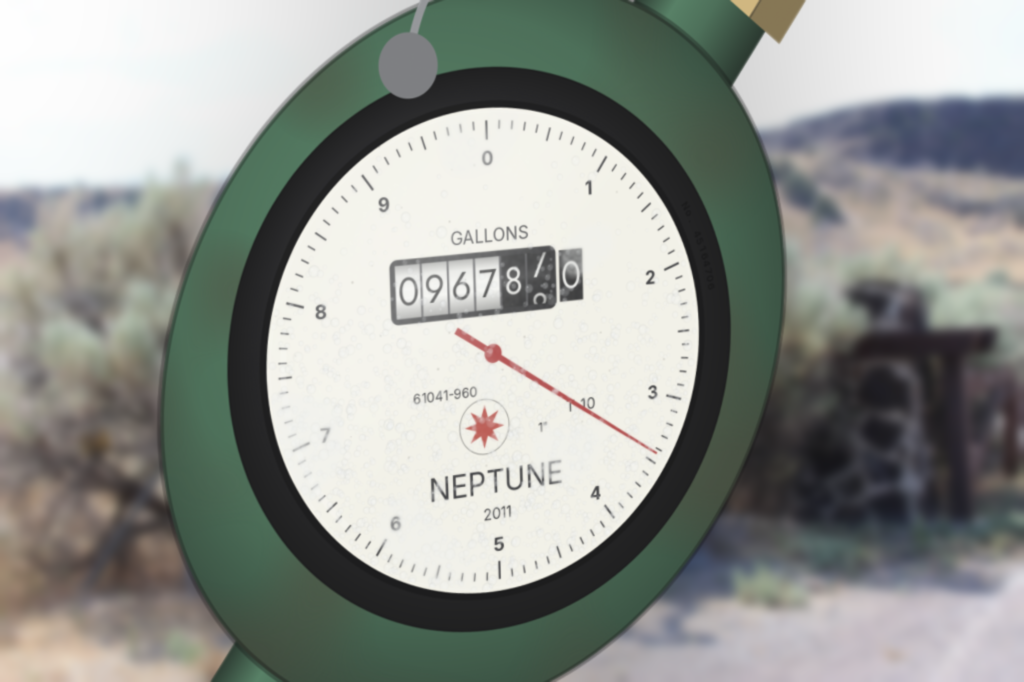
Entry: 967873.4 gal
